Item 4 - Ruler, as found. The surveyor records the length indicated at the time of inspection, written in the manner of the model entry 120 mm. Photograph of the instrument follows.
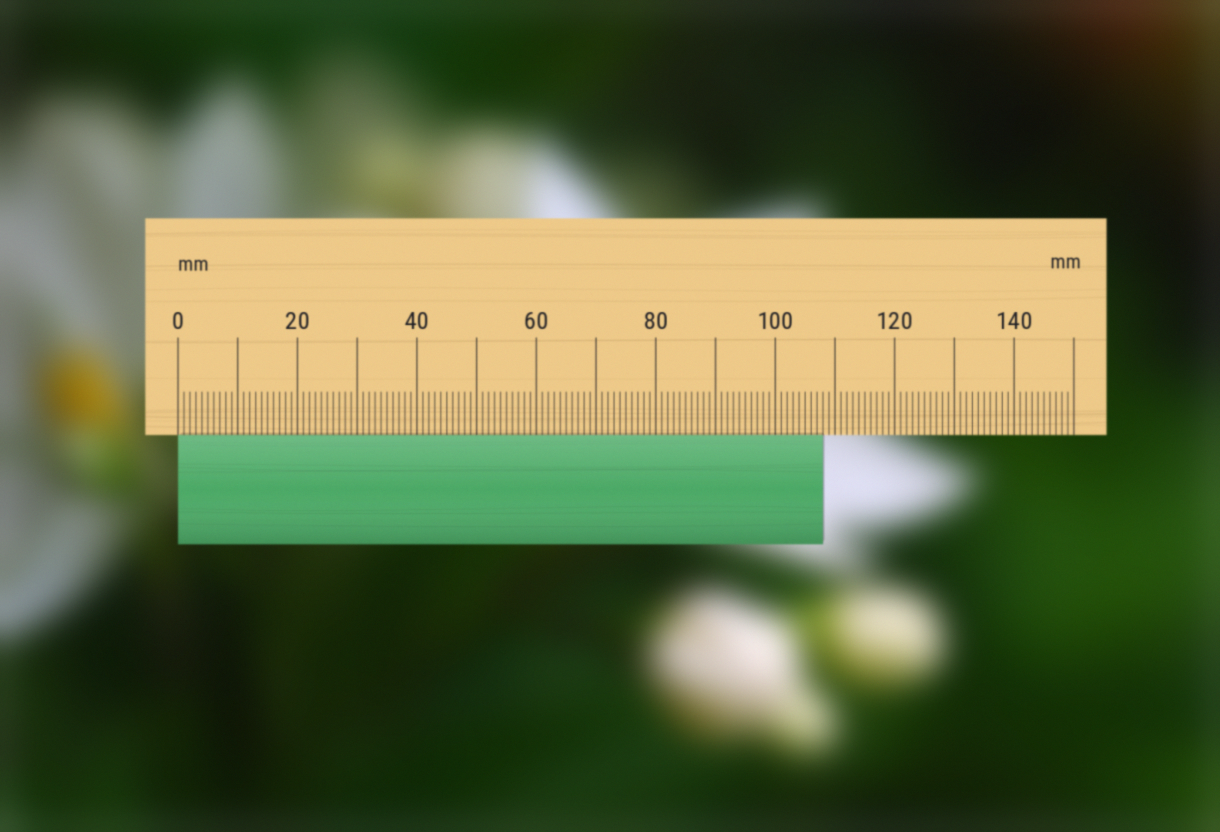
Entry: 108 mm
